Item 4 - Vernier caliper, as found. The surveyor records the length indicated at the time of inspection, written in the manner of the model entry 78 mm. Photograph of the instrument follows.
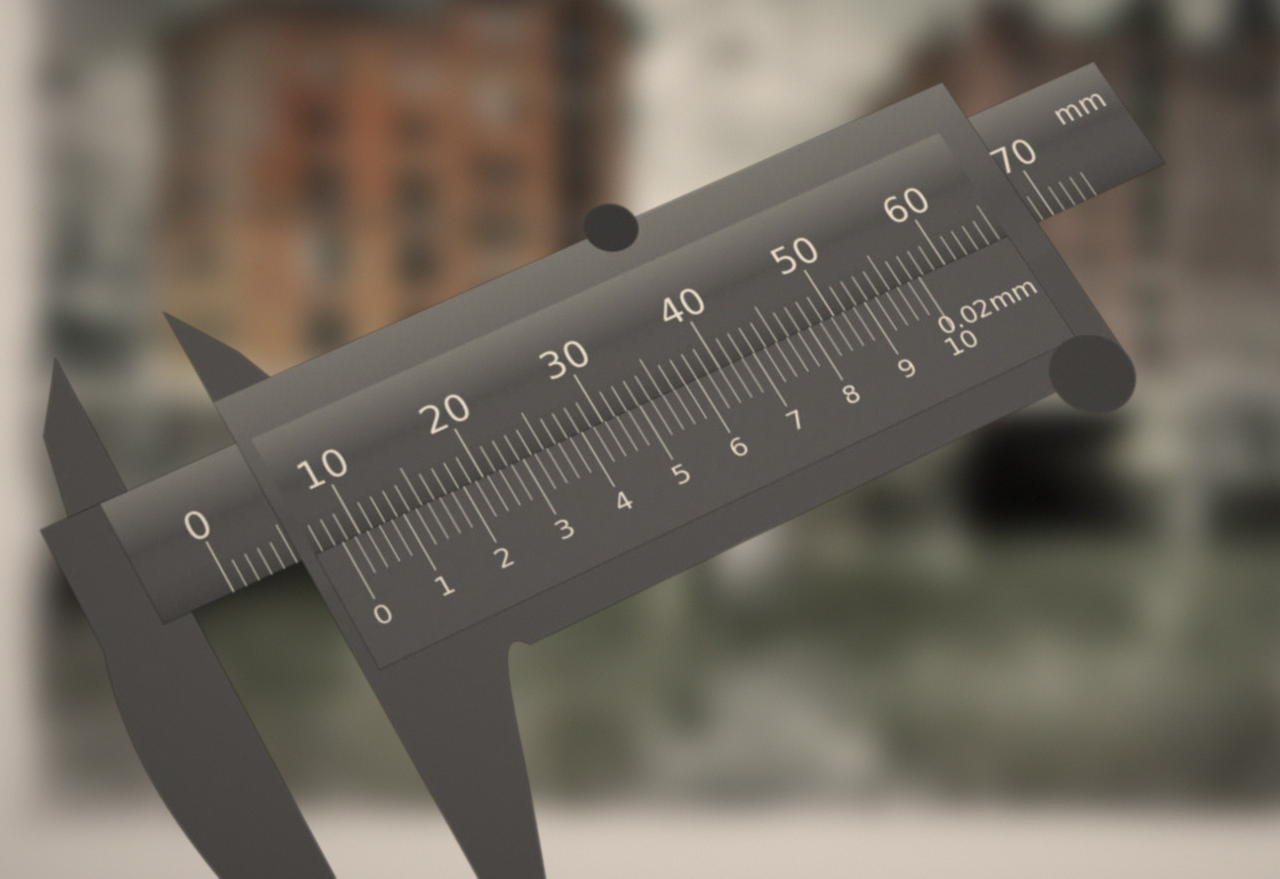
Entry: 8.6 mm
